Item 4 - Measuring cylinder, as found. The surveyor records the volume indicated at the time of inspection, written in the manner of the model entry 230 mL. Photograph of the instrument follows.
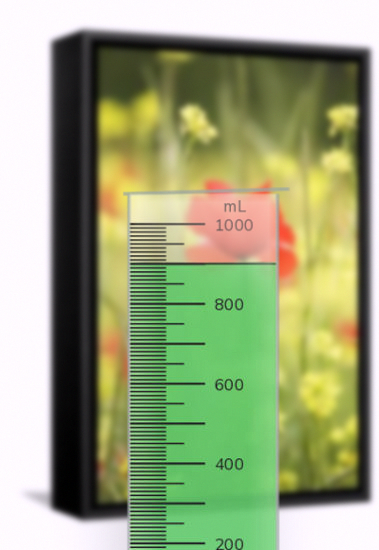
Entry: 900 mL
